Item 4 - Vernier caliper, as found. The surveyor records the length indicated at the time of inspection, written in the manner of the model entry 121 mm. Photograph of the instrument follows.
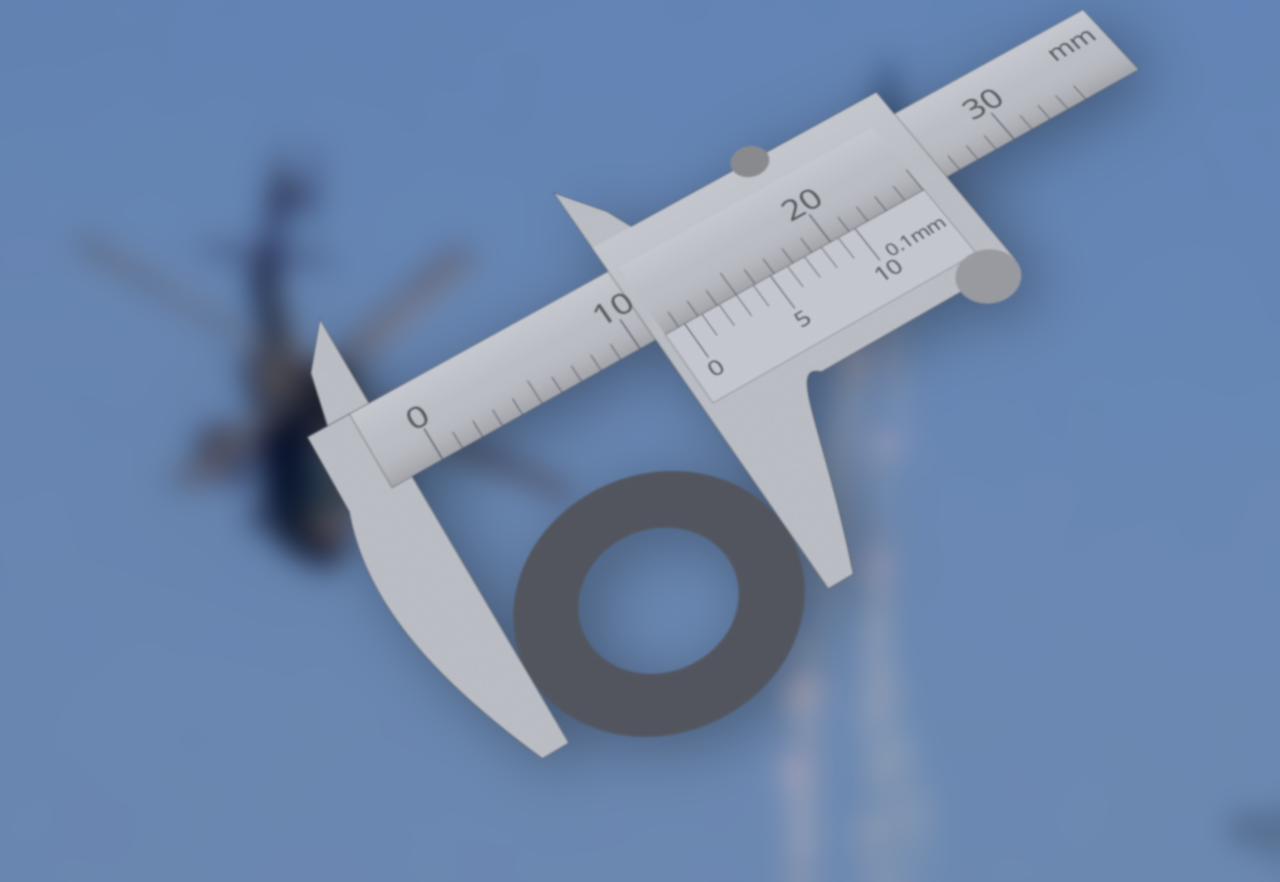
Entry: 12.3 mm
